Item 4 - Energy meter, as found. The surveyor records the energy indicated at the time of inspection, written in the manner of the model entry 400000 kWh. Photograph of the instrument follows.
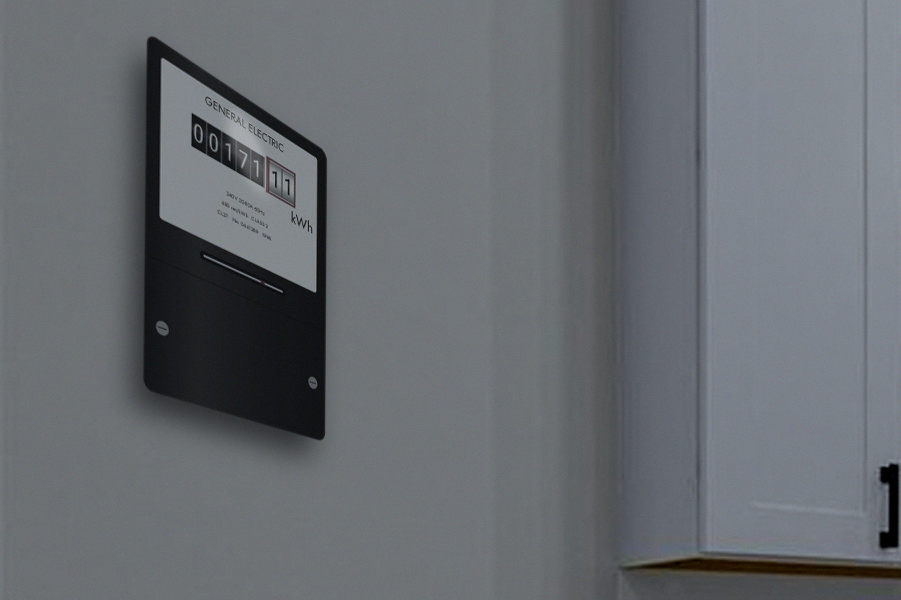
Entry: 171.11 kWh
